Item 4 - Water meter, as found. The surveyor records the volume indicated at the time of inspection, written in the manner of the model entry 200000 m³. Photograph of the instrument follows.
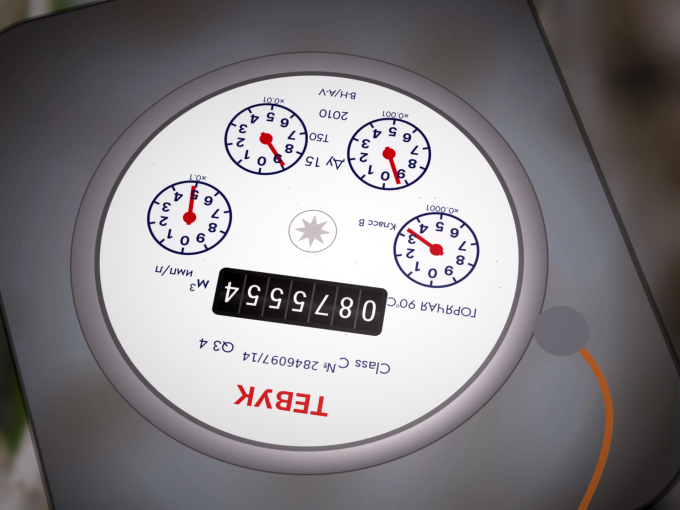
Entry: 875554.4893 m³
